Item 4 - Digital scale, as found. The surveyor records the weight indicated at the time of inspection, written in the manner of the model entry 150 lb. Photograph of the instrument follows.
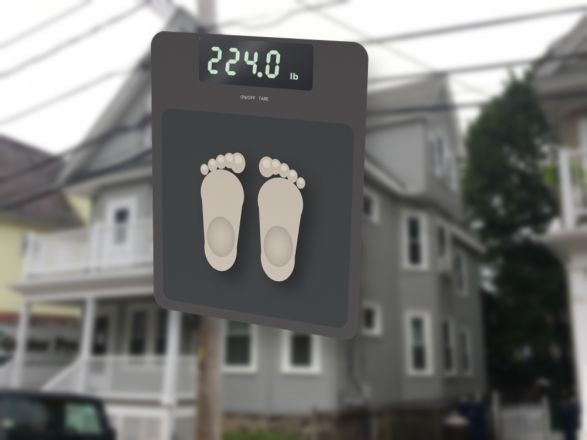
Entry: 224.0 lb
